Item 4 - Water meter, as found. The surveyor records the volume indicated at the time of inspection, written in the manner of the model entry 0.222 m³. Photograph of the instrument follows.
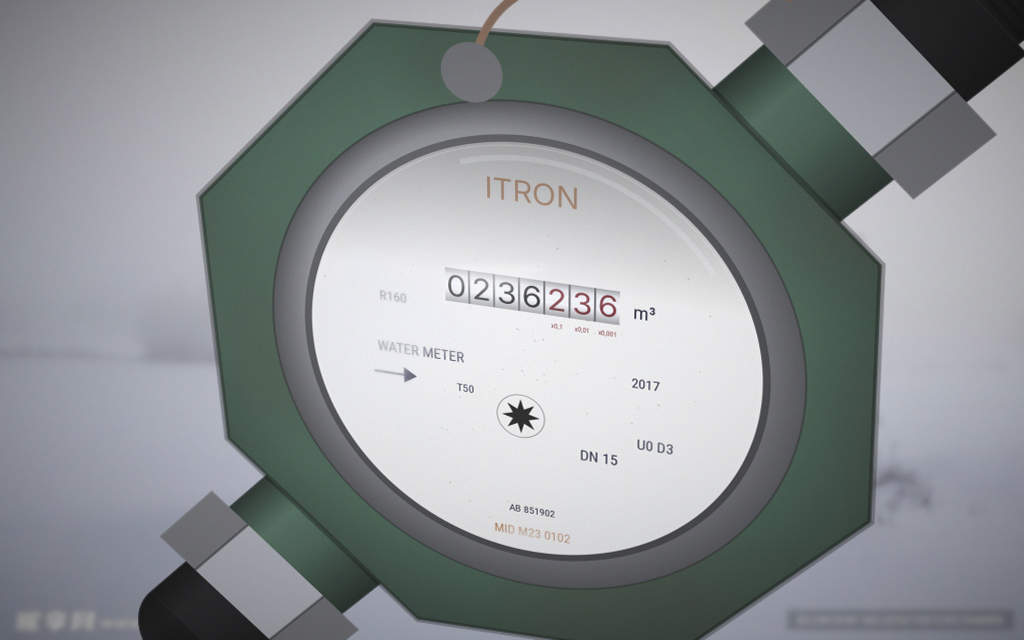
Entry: 236.236 m³
